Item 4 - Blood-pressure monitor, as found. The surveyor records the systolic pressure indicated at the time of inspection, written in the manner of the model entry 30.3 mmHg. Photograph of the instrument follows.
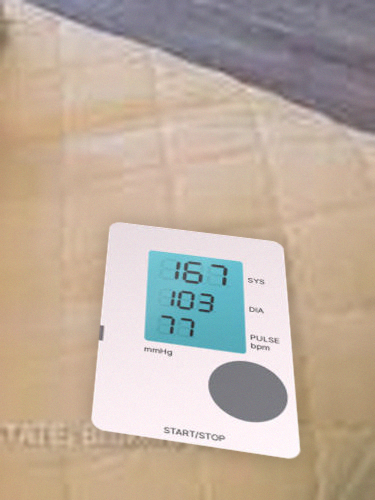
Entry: 167 mmHg
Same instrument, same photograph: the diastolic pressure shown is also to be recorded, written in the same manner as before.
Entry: 103 mmHg
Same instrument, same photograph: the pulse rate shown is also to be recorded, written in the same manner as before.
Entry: 77 bpm
